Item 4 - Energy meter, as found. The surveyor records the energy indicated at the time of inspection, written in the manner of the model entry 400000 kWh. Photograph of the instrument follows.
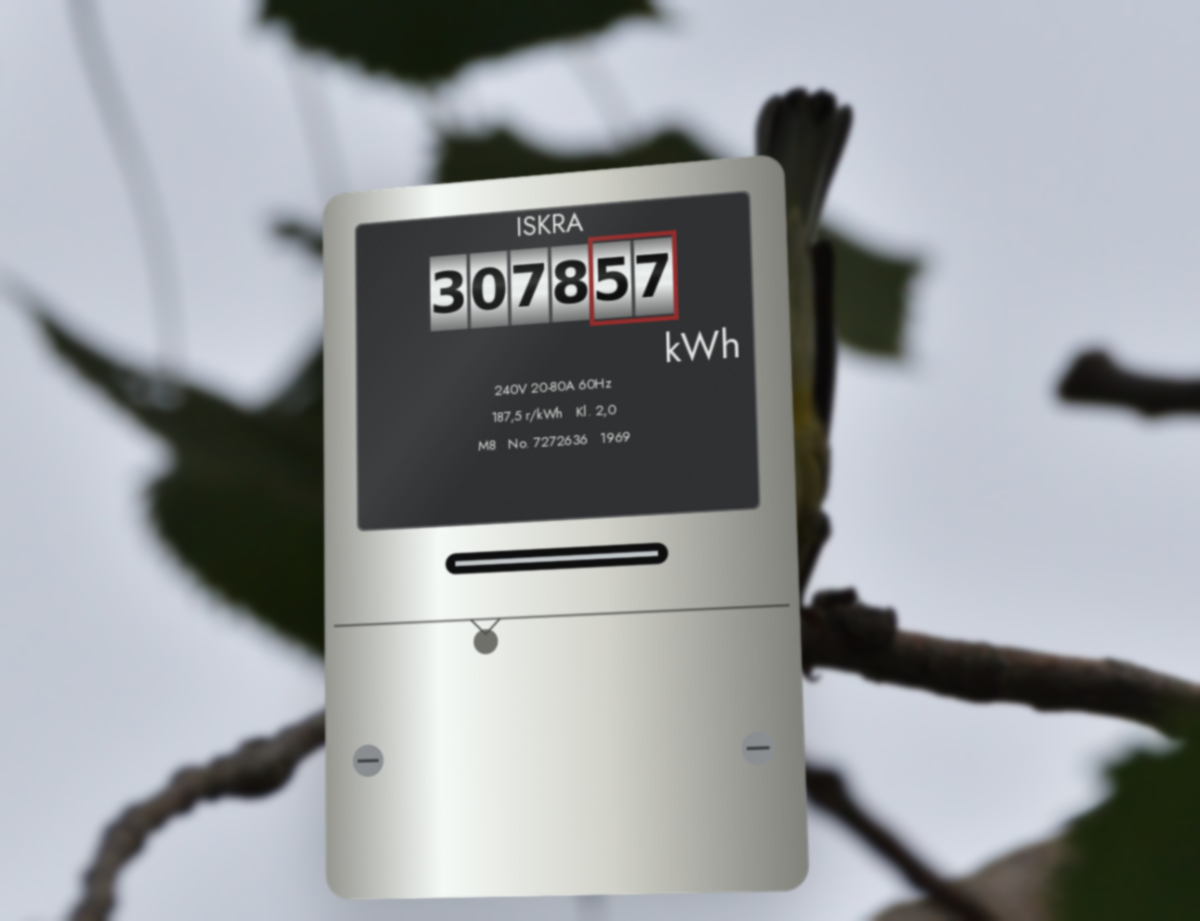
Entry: 3078.57 kWh
